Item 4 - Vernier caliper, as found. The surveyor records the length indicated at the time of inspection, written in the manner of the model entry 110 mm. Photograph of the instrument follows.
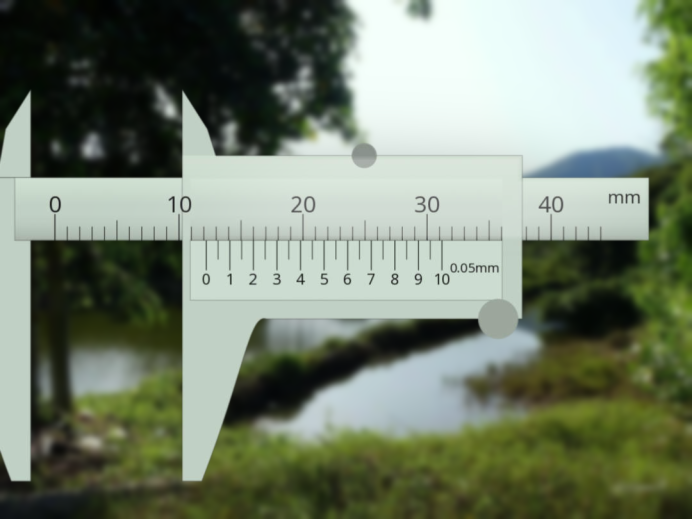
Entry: 12.2 mm
